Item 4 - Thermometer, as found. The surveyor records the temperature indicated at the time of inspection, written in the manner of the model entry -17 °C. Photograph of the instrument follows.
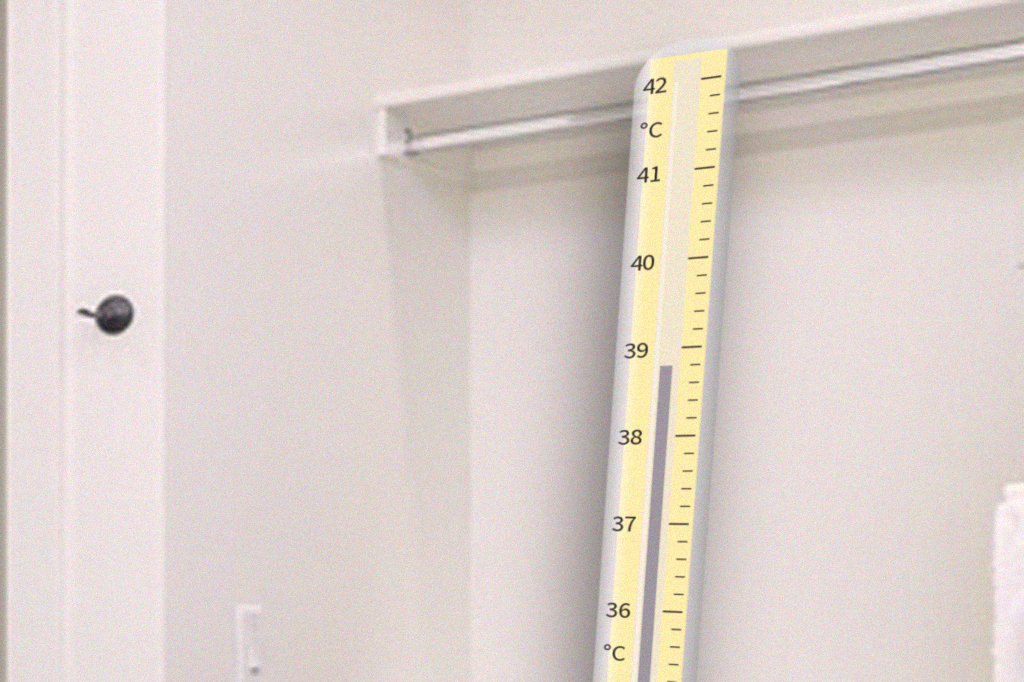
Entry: 38.8 °C
